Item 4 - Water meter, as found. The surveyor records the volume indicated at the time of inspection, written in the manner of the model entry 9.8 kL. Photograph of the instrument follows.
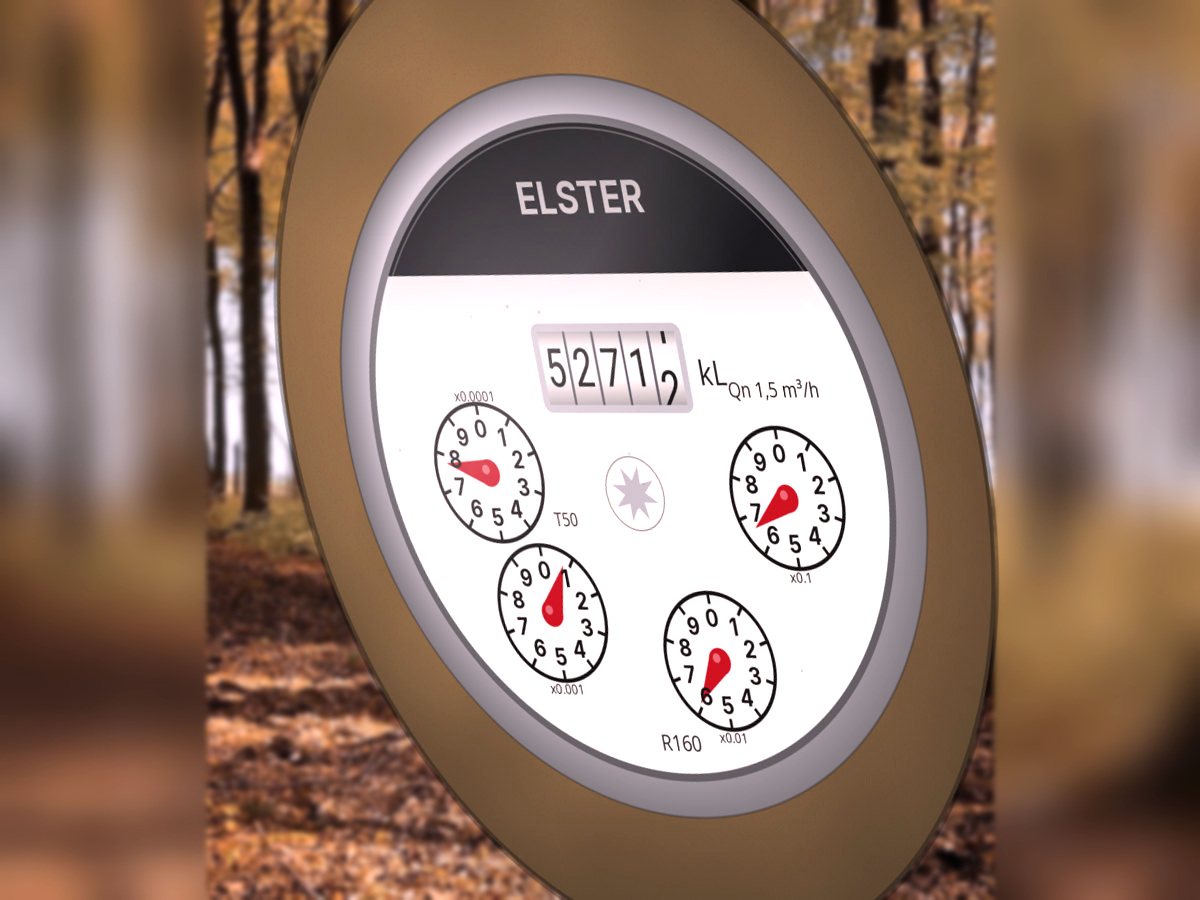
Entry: 52711.6607 kL
